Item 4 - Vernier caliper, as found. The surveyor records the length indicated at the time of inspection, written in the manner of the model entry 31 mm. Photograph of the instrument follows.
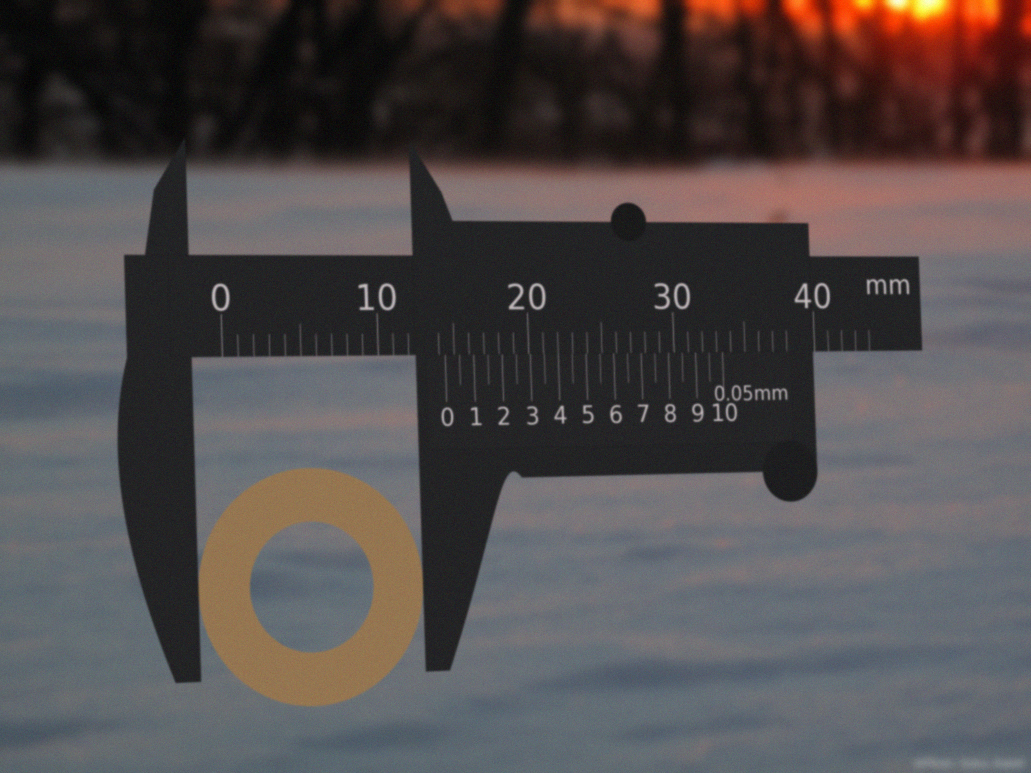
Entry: 14.4 mm
